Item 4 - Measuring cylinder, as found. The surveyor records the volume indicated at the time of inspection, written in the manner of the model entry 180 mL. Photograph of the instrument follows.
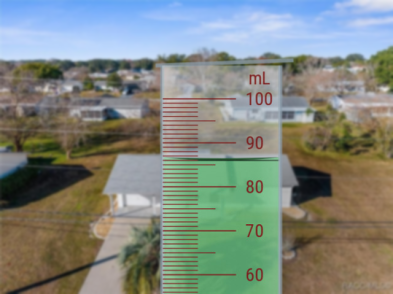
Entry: 86 mL
